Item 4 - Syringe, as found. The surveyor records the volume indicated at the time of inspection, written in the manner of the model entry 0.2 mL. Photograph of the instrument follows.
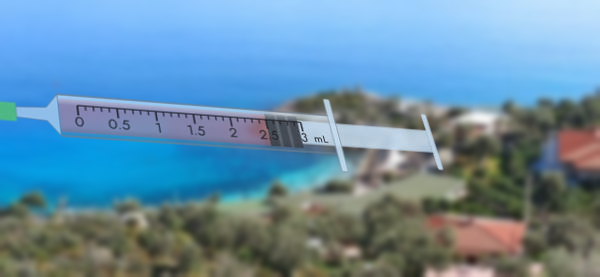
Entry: 2.5 mL
